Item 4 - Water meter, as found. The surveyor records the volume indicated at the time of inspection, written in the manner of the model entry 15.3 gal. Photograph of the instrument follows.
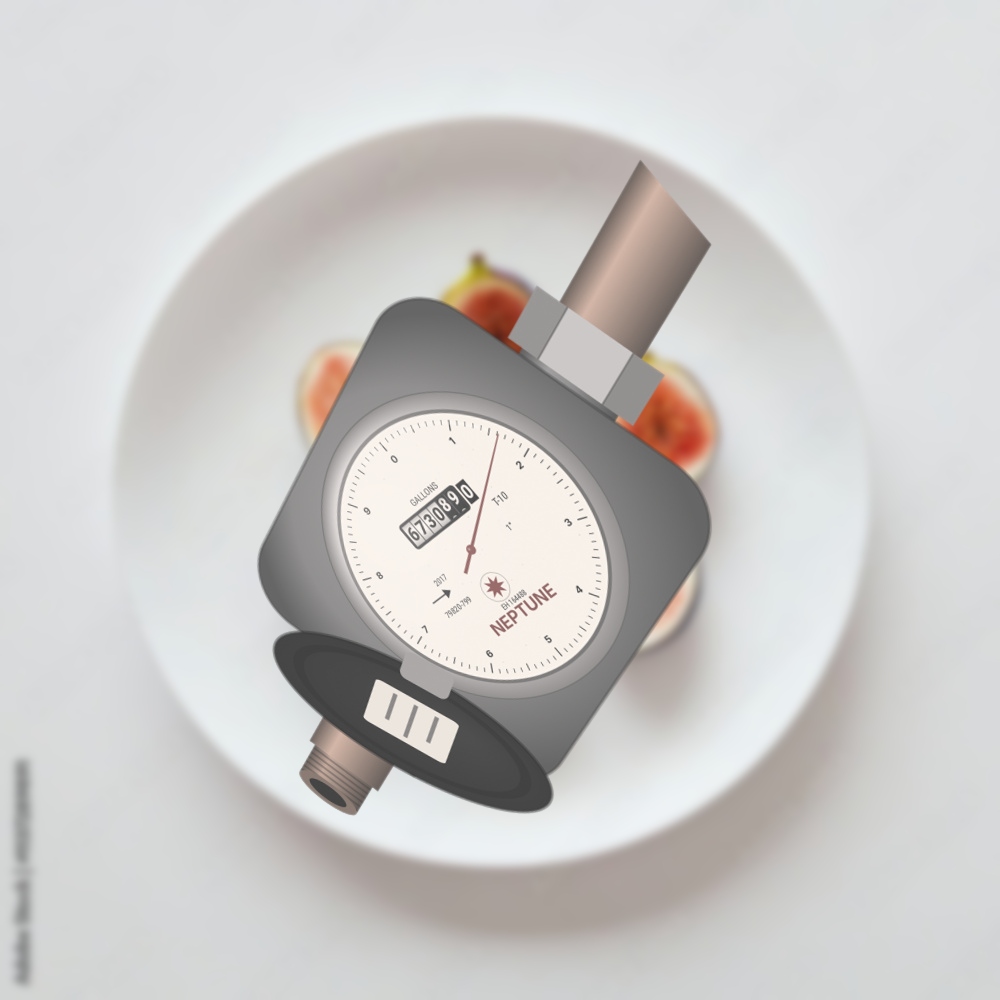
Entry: 6730891.6 gal
